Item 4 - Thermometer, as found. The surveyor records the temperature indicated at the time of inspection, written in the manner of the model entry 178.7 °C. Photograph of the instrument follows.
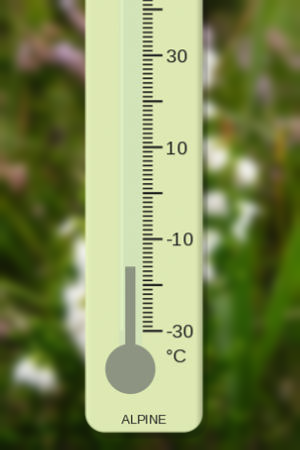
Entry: -16 °C
